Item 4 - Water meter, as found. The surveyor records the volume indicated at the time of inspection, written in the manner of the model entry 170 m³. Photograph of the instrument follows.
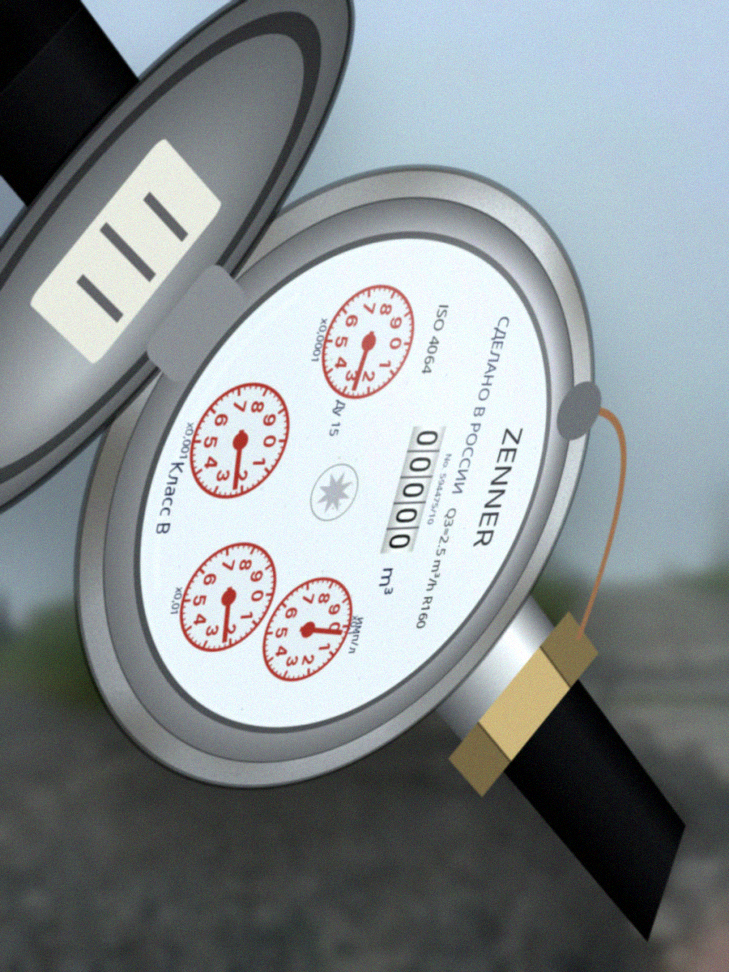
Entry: 0.0222 m³
